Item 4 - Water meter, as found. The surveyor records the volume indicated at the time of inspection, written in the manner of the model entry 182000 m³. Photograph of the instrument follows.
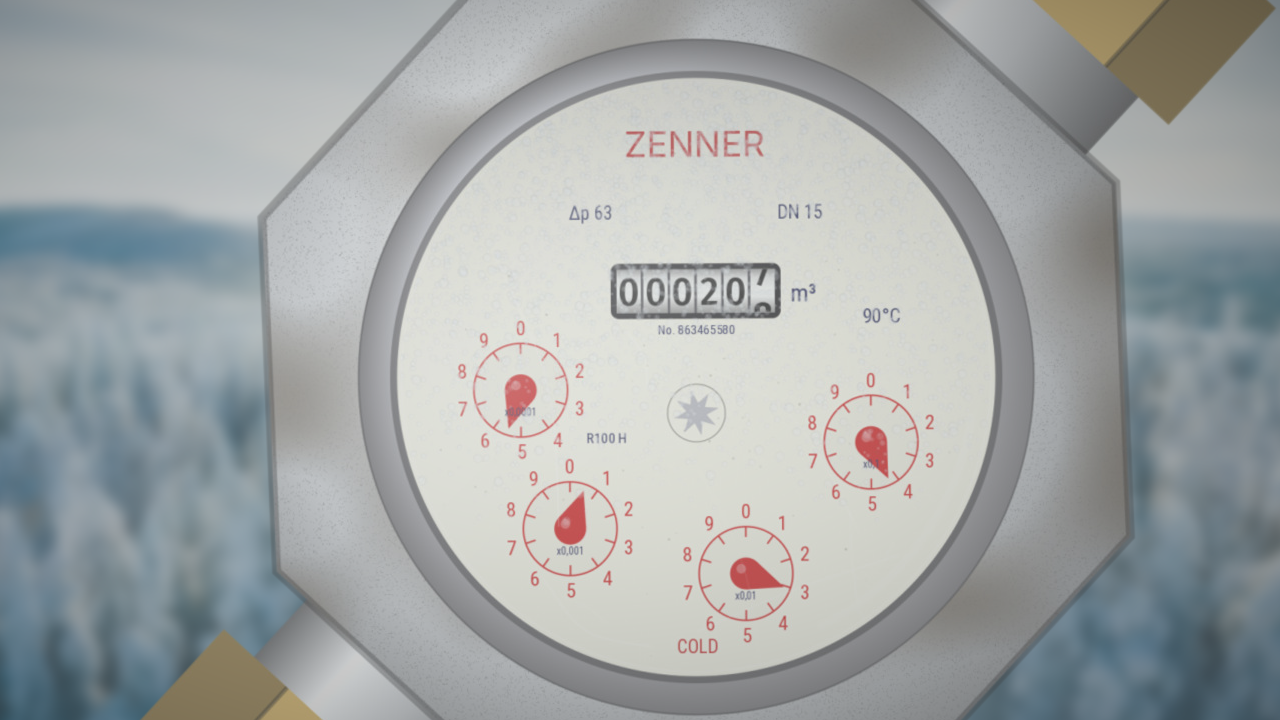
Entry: 207.4305 m³
